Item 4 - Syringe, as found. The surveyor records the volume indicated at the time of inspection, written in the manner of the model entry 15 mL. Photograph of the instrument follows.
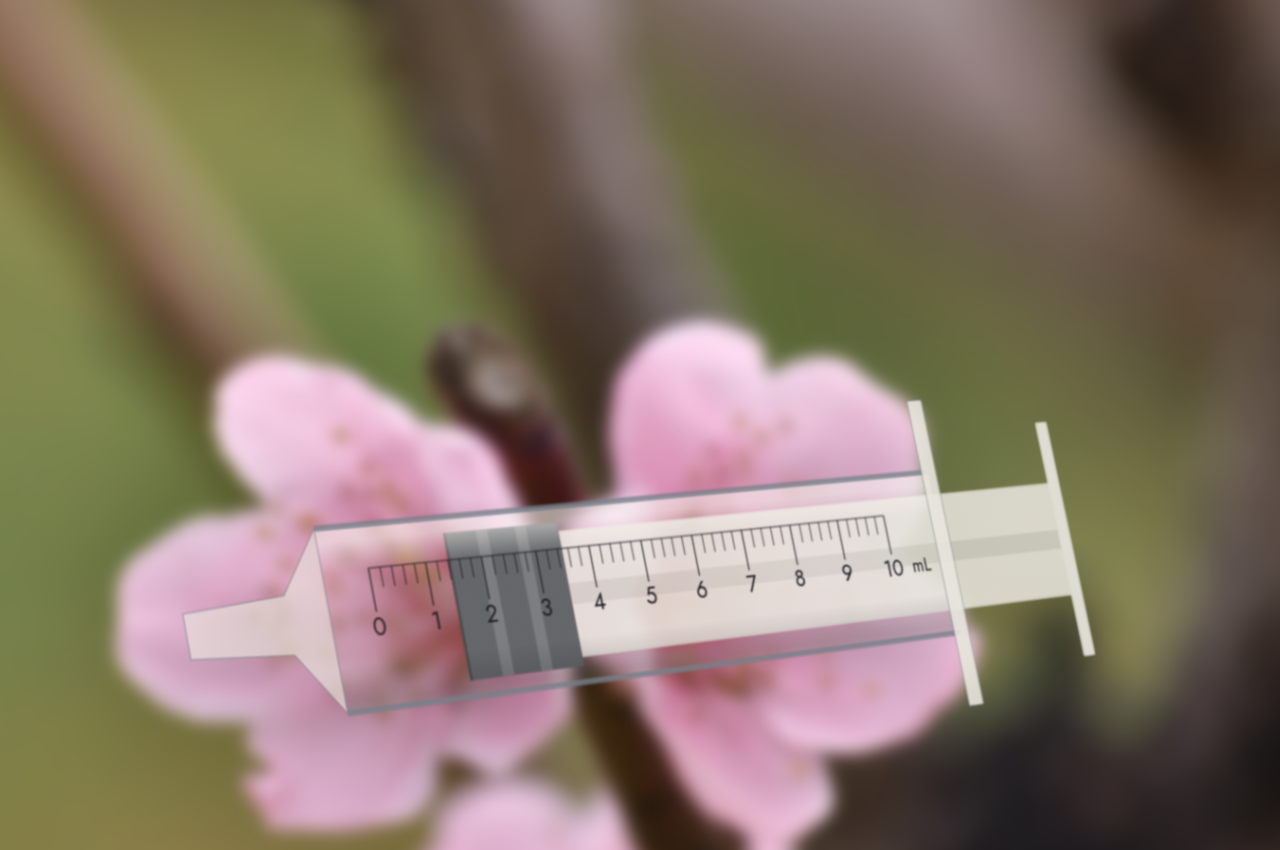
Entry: 1.4 mL
